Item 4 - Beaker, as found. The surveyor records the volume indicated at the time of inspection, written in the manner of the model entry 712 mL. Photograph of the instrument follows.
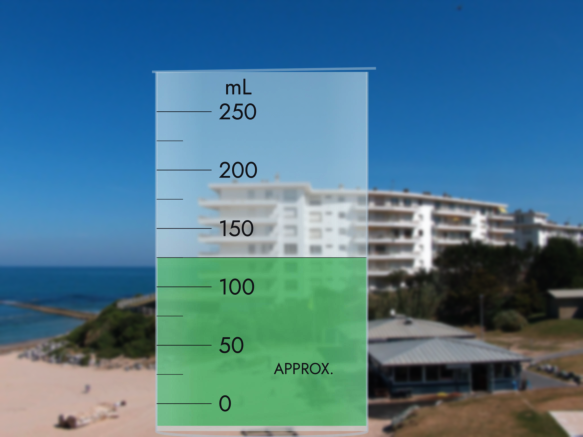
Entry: 125 mL
